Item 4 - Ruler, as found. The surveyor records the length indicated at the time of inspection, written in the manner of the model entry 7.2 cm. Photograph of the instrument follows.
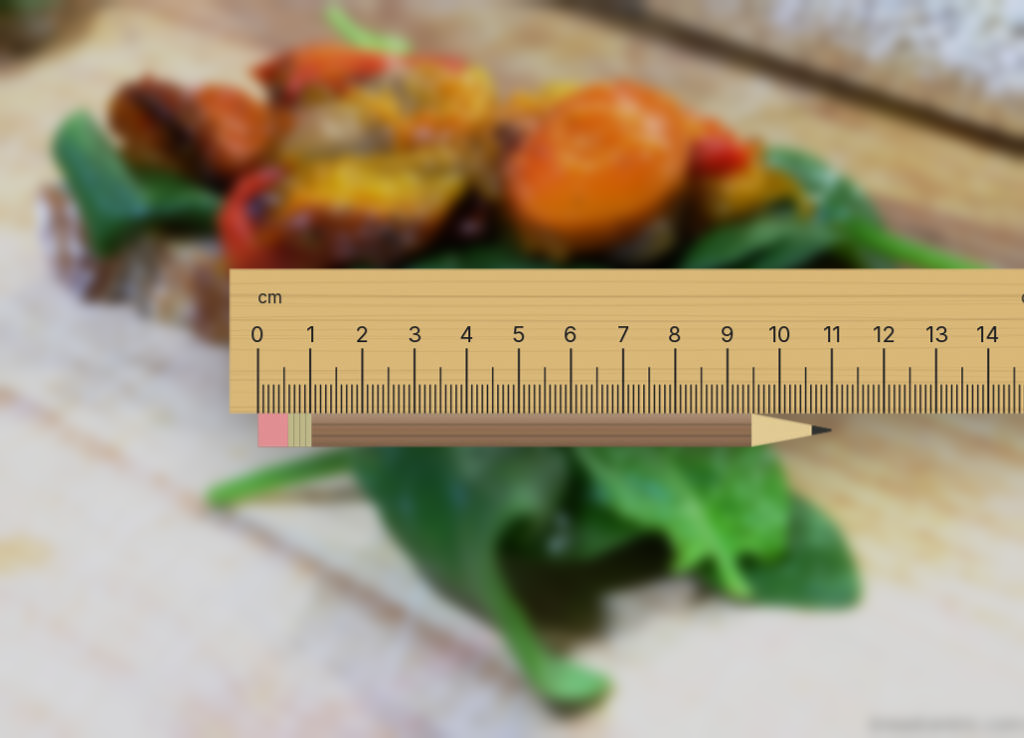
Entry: 11 cm
